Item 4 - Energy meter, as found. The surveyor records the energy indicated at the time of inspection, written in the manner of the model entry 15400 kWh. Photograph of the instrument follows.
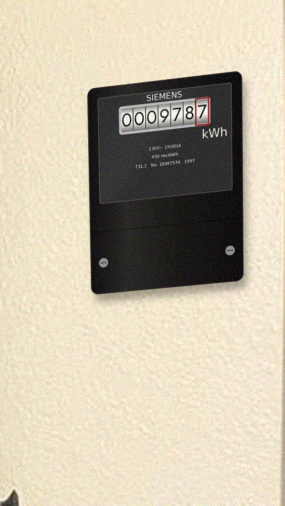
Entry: 978.7 kWh
